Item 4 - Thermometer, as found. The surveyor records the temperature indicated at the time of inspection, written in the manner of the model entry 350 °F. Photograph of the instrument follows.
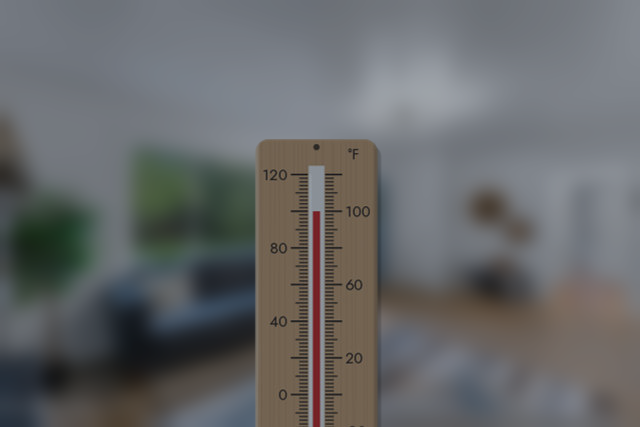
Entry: 100 °F
